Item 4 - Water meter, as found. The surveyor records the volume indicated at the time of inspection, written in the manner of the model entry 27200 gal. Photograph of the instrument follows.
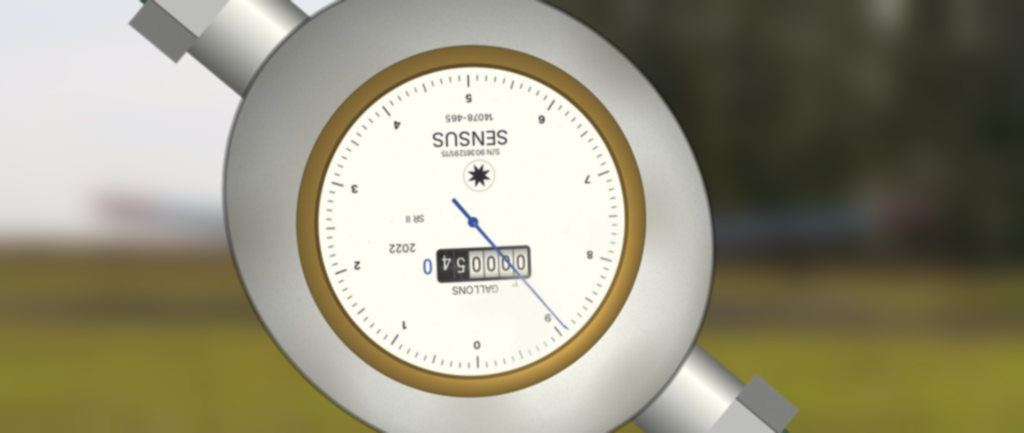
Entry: 538.9 gal
